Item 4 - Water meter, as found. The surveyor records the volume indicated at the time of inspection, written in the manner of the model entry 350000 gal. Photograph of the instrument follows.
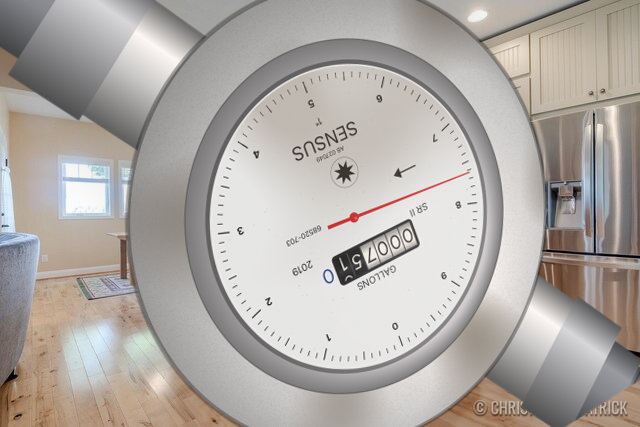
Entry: 7507.6 gal
